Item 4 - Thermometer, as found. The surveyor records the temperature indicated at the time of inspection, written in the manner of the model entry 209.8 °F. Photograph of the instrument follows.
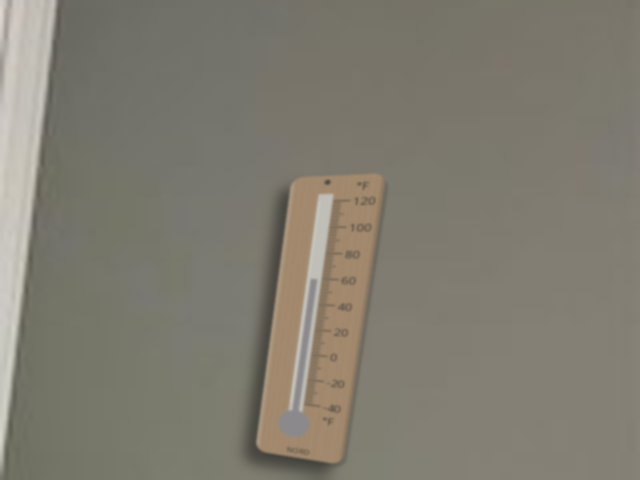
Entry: 60 °F
